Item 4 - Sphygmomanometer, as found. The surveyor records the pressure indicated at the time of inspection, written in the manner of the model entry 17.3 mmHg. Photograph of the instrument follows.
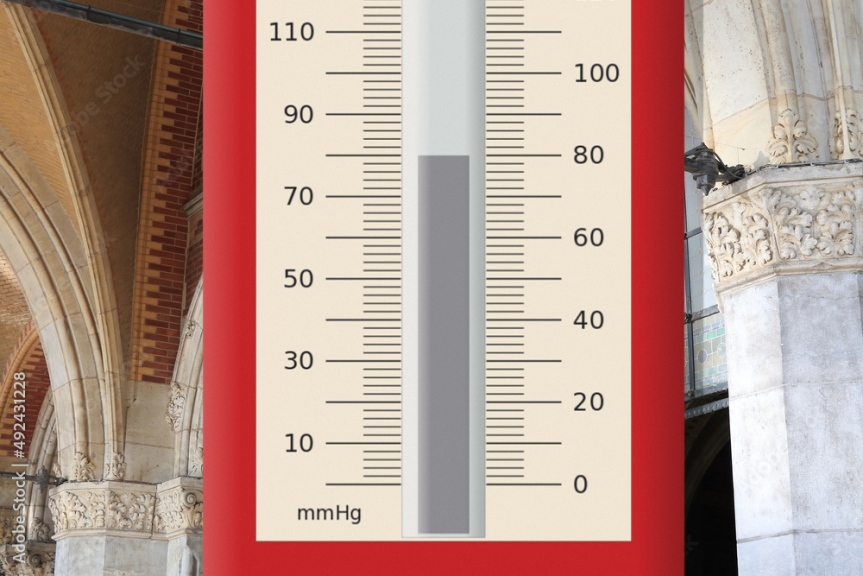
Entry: 80 mmHg
